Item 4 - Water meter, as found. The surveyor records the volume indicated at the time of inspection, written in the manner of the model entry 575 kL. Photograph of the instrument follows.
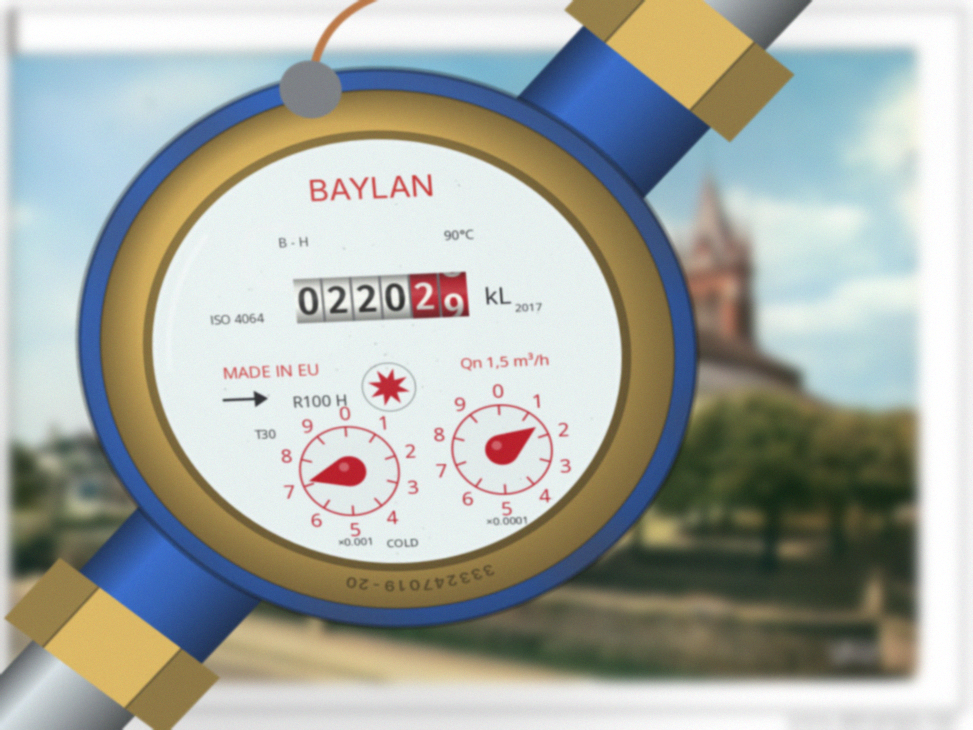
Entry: 220.2871 kL
